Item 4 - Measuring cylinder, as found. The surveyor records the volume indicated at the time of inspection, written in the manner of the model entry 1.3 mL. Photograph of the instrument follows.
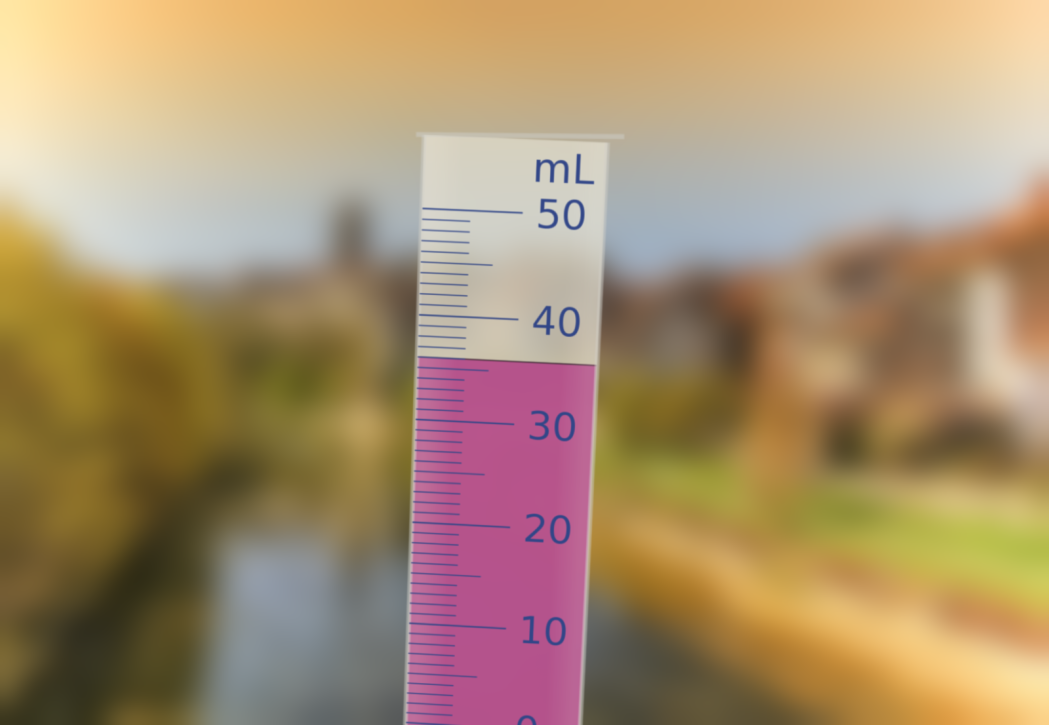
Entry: 36 mL
